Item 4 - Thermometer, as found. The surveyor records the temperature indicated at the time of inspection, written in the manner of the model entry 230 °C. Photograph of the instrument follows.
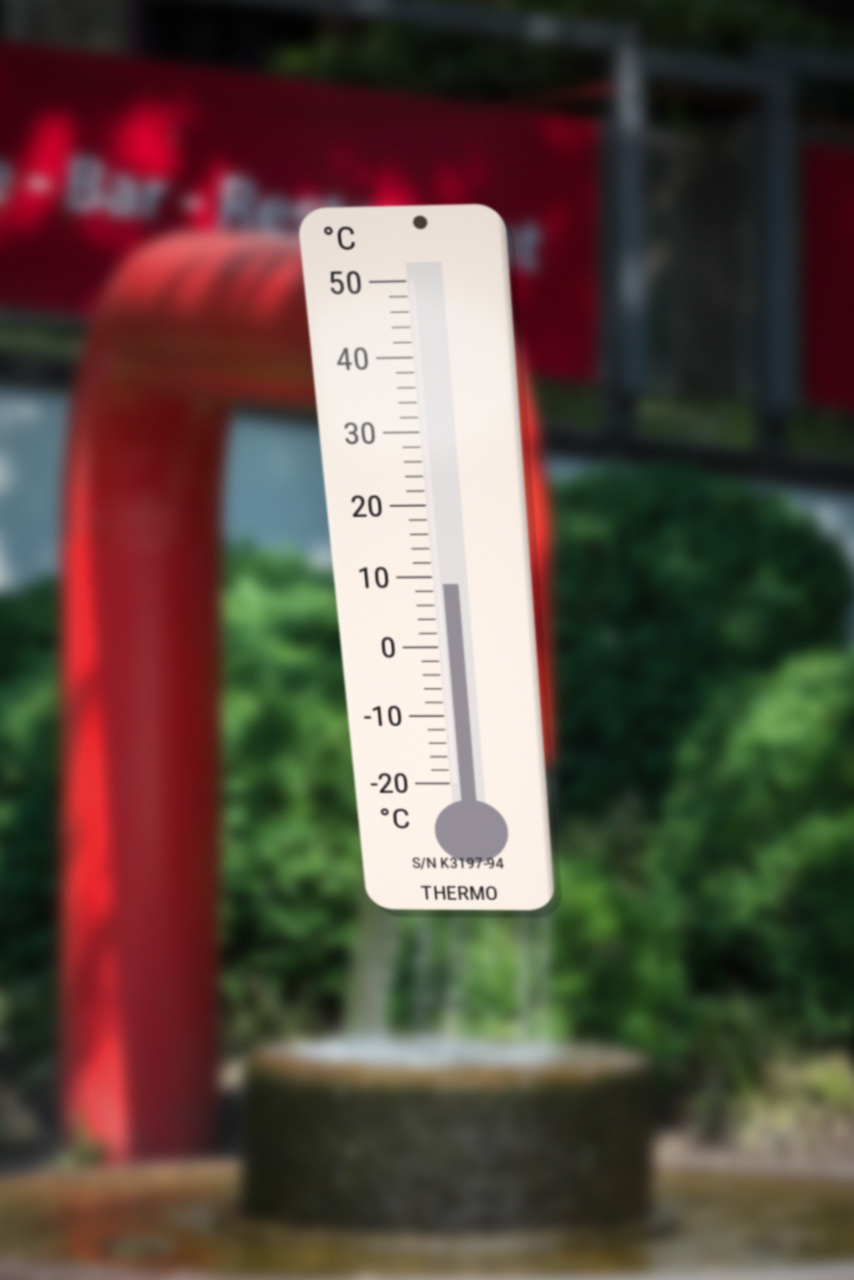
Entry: 9 °C
